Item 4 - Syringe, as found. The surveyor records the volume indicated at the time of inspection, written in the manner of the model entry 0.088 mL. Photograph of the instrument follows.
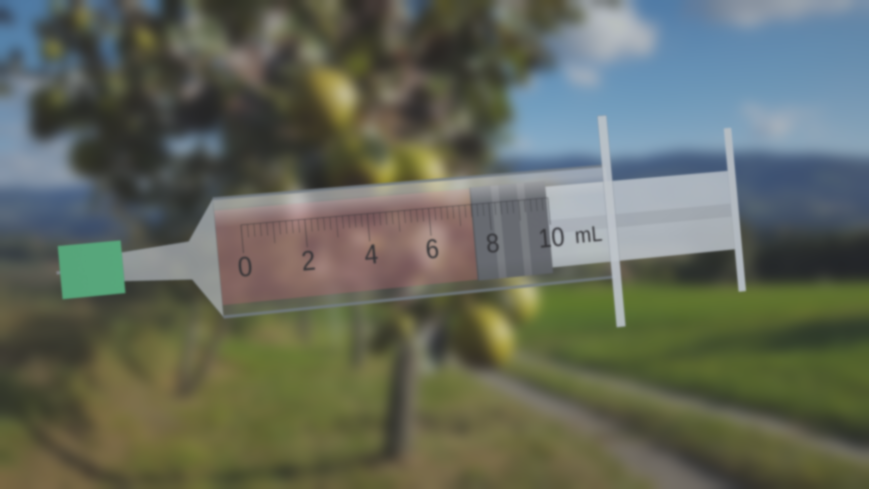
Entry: 7.4 mL
